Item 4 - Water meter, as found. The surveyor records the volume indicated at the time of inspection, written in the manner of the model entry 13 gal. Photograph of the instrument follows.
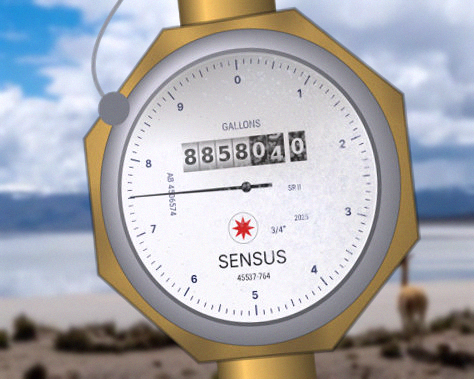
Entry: 8858037.5 gal
